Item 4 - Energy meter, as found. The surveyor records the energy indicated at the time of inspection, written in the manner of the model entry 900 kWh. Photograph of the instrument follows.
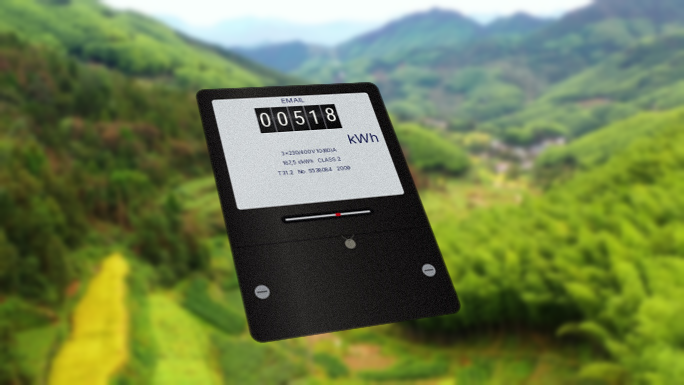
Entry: 518 kWh
